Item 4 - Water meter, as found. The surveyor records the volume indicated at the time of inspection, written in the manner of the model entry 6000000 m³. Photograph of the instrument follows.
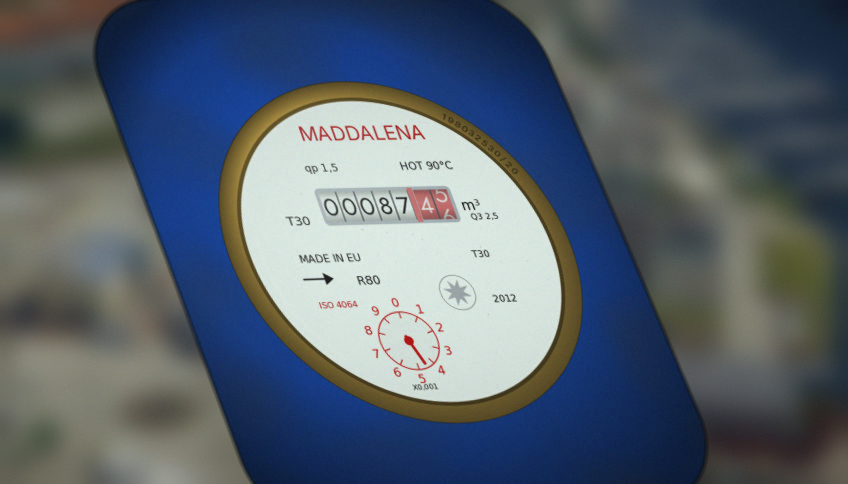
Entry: 87.454 m³
